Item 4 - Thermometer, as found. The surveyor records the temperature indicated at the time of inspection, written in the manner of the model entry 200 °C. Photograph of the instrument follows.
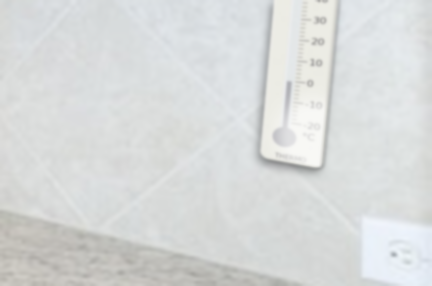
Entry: 0 °C
